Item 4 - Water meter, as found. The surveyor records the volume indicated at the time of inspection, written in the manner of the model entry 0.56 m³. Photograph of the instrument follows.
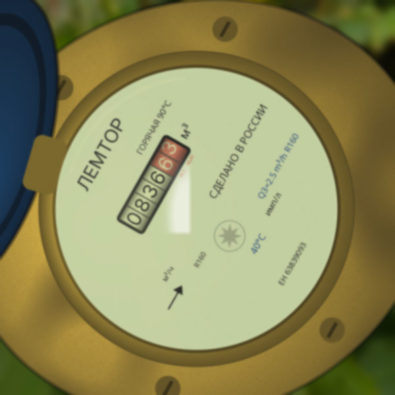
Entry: 836.63 m³
